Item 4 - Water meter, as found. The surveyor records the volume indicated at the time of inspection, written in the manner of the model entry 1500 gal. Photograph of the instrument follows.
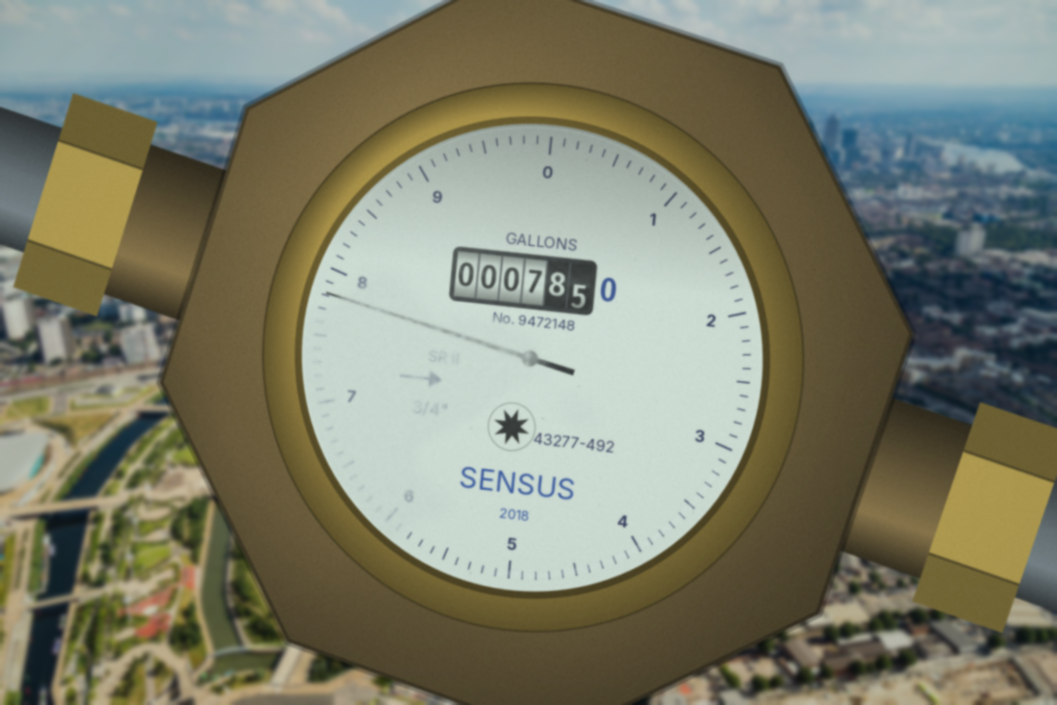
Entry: 7847.8 gal
